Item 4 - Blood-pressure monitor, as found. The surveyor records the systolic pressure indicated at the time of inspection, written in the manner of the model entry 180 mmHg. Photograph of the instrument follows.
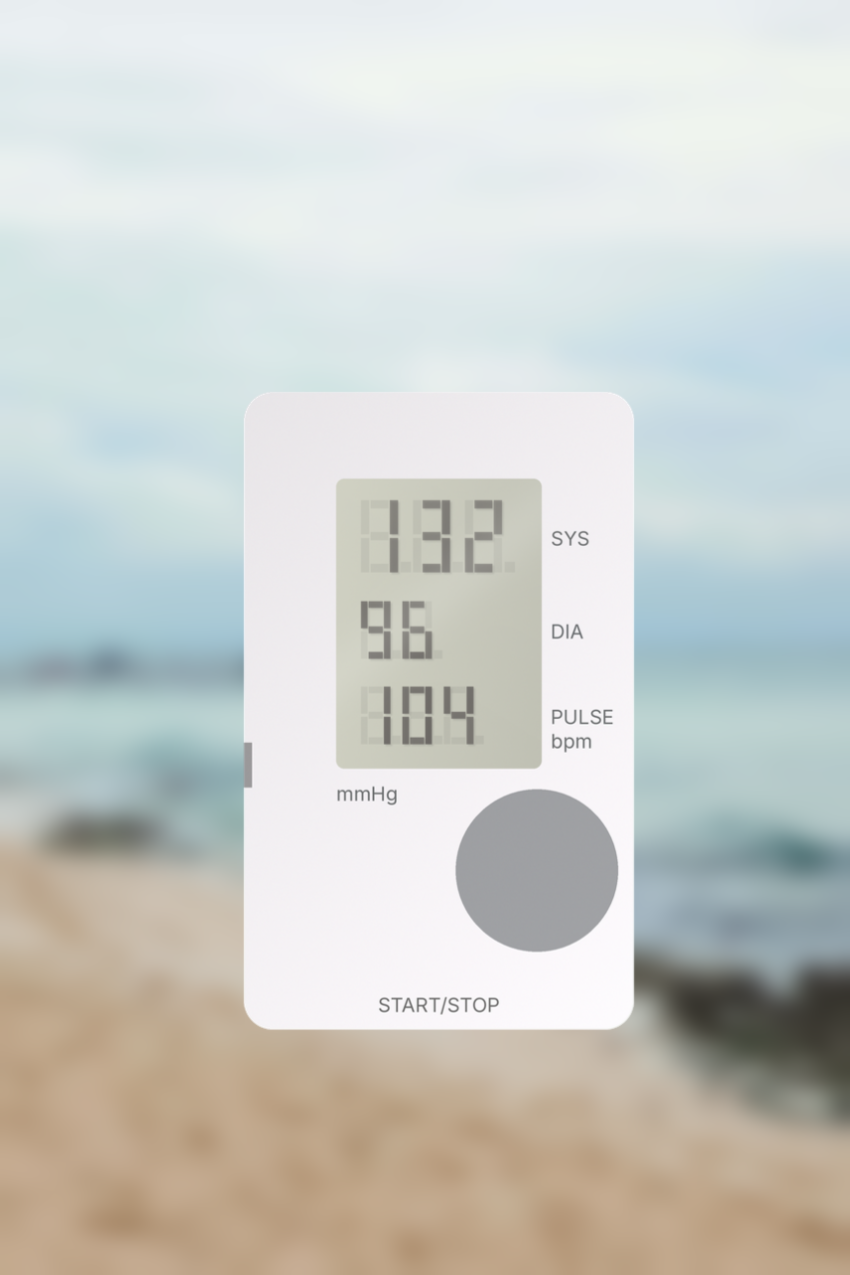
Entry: 132 mmHg
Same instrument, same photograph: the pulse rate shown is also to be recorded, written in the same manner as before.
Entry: 104 bpm
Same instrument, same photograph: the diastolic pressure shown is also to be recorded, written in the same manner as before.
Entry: 96 mmHg
